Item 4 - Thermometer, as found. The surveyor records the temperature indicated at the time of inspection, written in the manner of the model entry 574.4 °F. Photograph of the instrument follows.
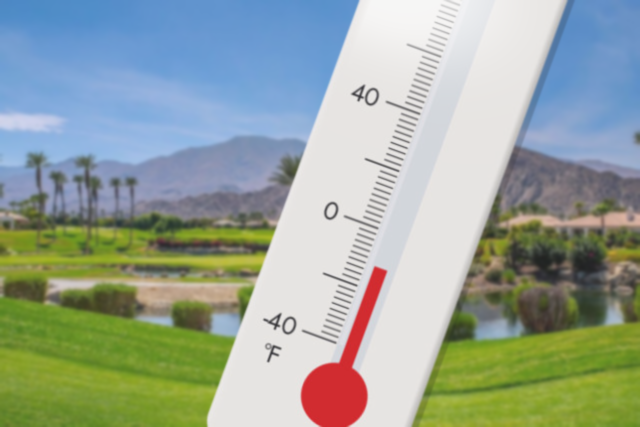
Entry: -12 °F
